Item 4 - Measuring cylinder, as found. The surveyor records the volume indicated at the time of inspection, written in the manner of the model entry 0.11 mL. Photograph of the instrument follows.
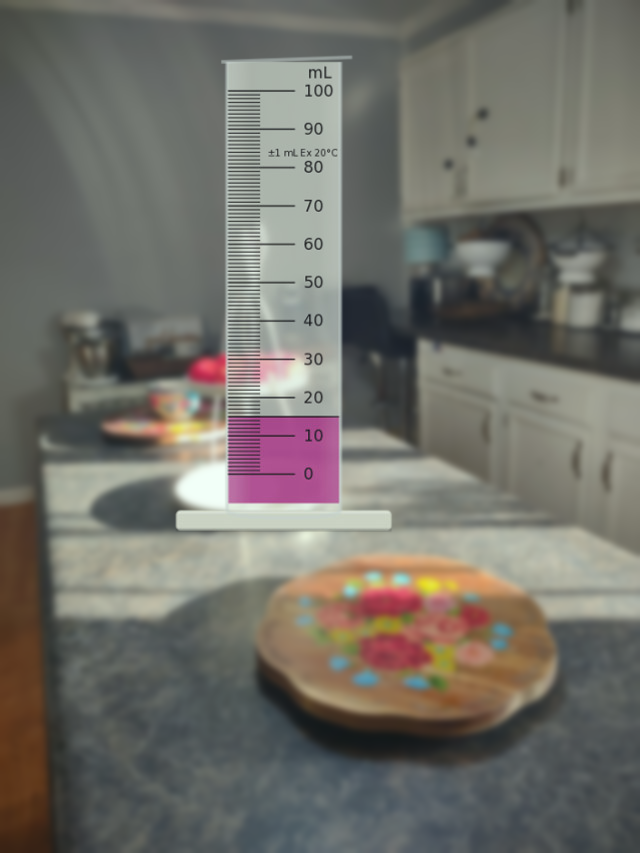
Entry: 15 mL
